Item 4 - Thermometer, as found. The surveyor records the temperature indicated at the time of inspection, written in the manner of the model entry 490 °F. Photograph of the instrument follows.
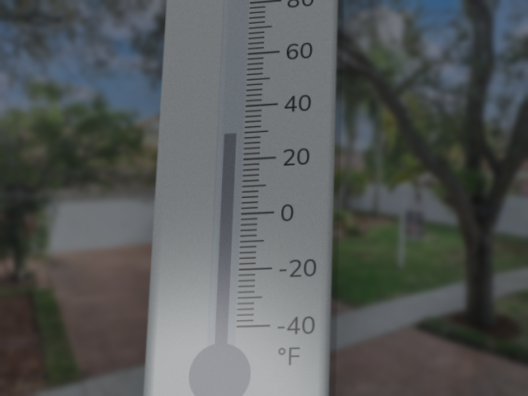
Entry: 30 °F
